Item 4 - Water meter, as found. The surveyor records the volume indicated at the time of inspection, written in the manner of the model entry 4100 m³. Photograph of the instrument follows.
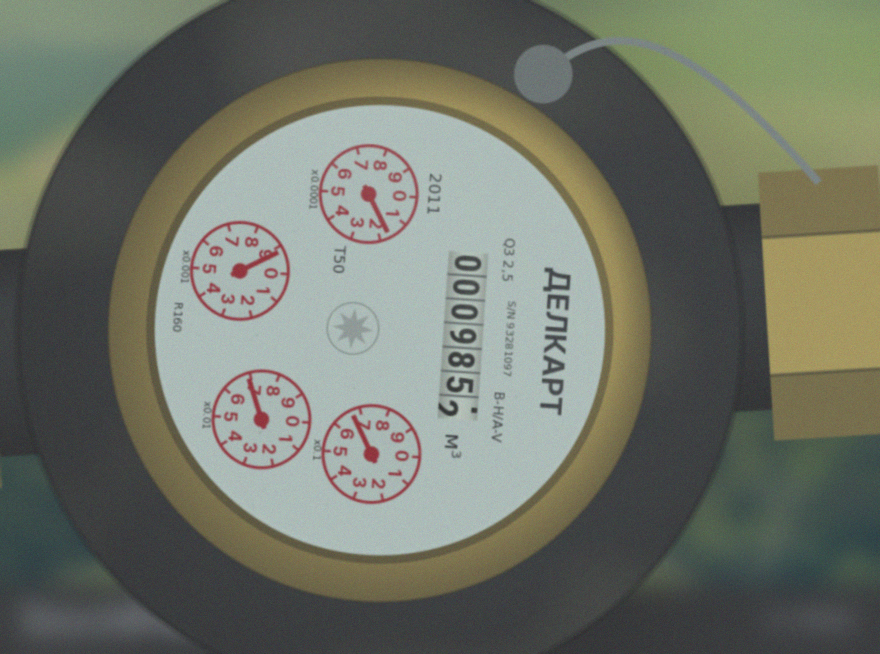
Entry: 9851.6691 m³
